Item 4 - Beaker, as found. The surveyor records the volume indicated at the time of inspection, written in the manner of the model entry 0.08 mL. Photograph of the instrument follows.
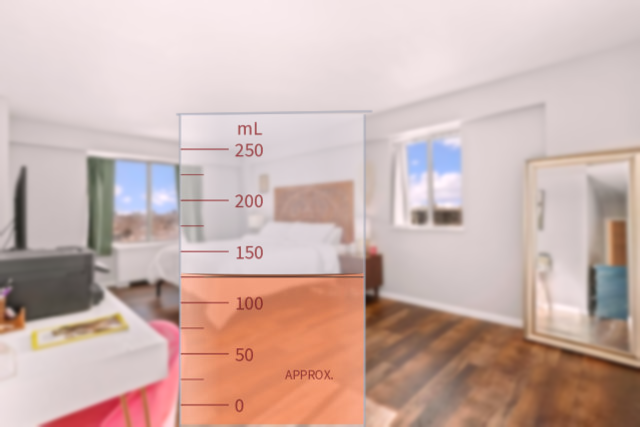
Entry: 125 mL
